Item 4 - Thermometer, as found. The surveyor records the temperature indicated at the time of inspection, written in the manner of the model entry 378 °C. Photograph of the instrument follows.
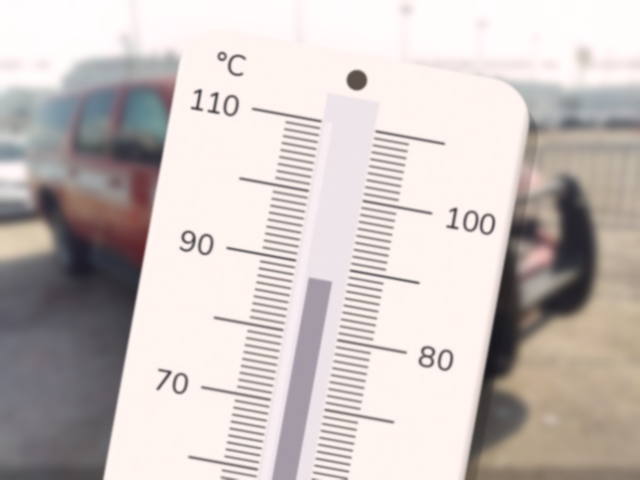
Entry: 88 °C
